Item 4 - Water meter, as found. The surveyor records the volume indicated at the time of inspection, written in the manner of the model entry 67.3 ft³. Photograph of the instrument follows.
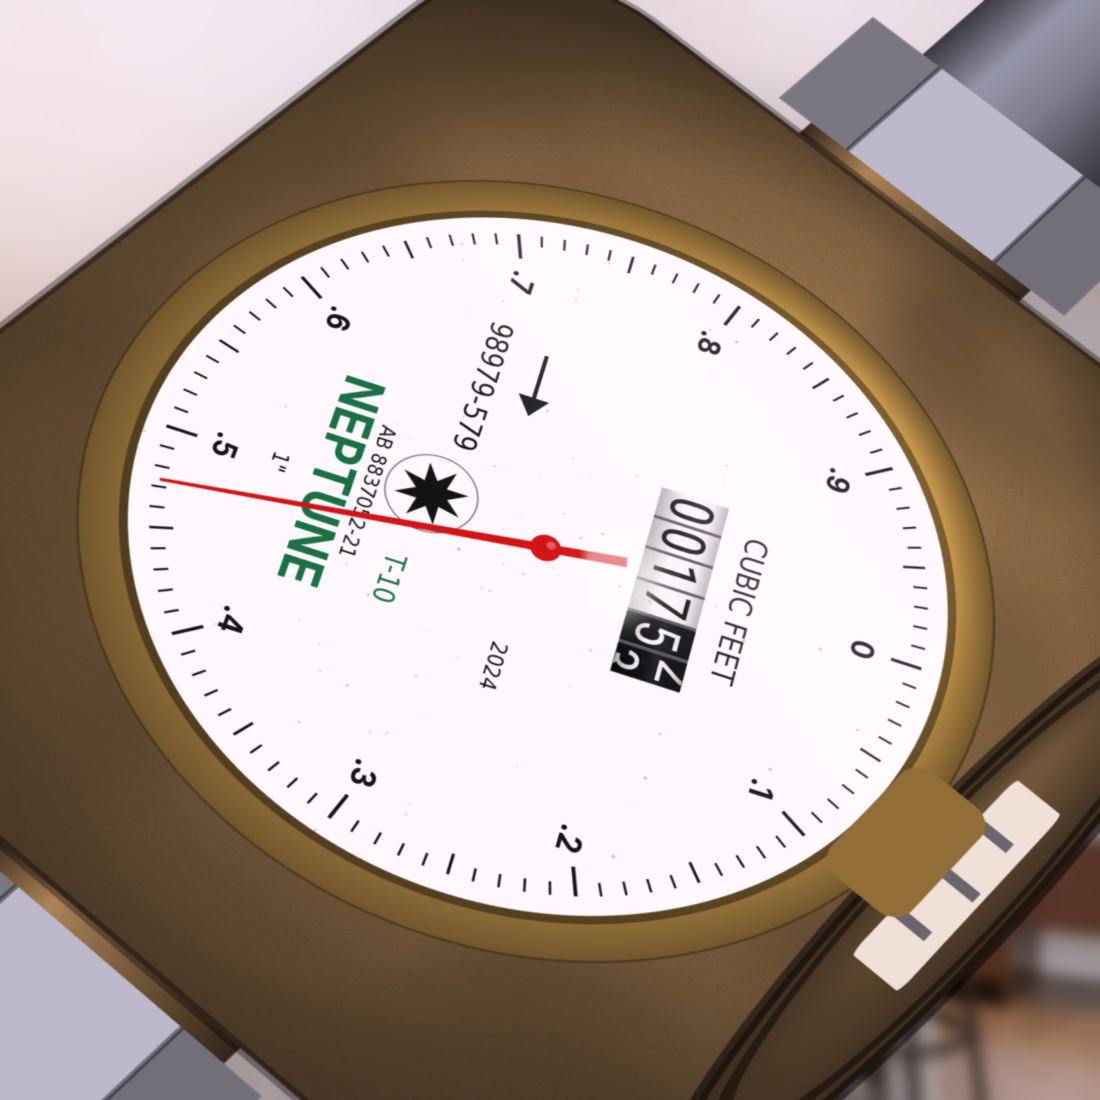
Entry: 1752.47 ft³
